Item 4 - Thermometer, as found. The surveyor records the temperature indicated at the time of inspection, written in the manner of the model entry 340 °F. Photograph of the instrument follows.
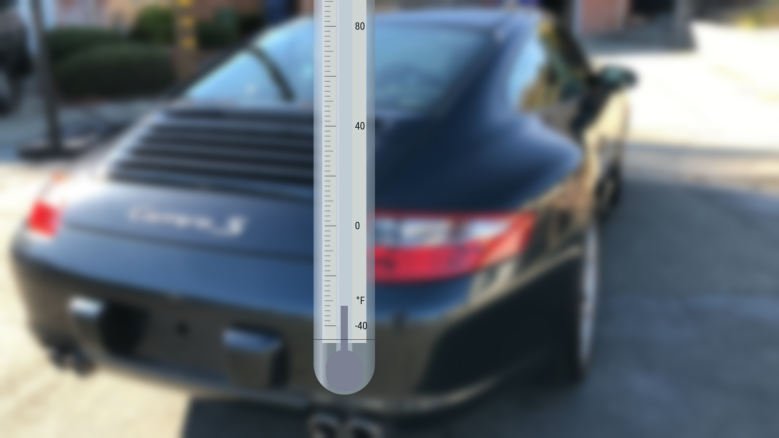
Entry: -32 °F
